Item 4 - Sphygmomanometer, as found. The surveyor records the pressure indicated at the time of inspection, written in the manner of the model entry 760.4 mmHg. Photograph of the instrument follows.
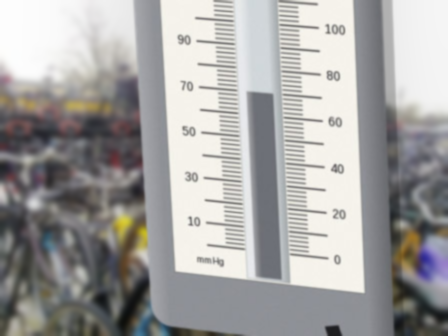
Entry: 70 mmHg
